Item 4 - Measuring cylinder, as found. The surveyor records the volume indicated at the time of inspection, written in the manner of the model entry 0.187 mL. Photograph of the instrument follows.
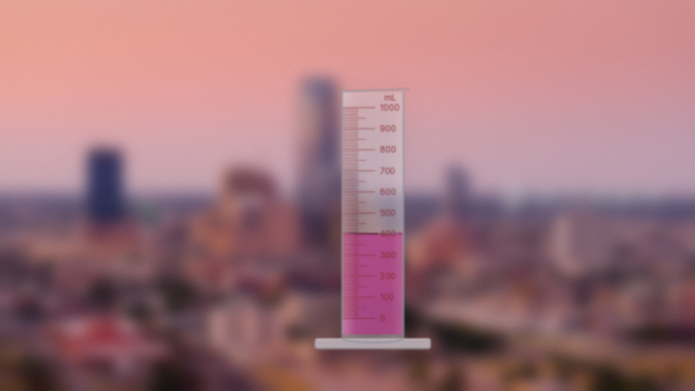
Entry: 400 mL
